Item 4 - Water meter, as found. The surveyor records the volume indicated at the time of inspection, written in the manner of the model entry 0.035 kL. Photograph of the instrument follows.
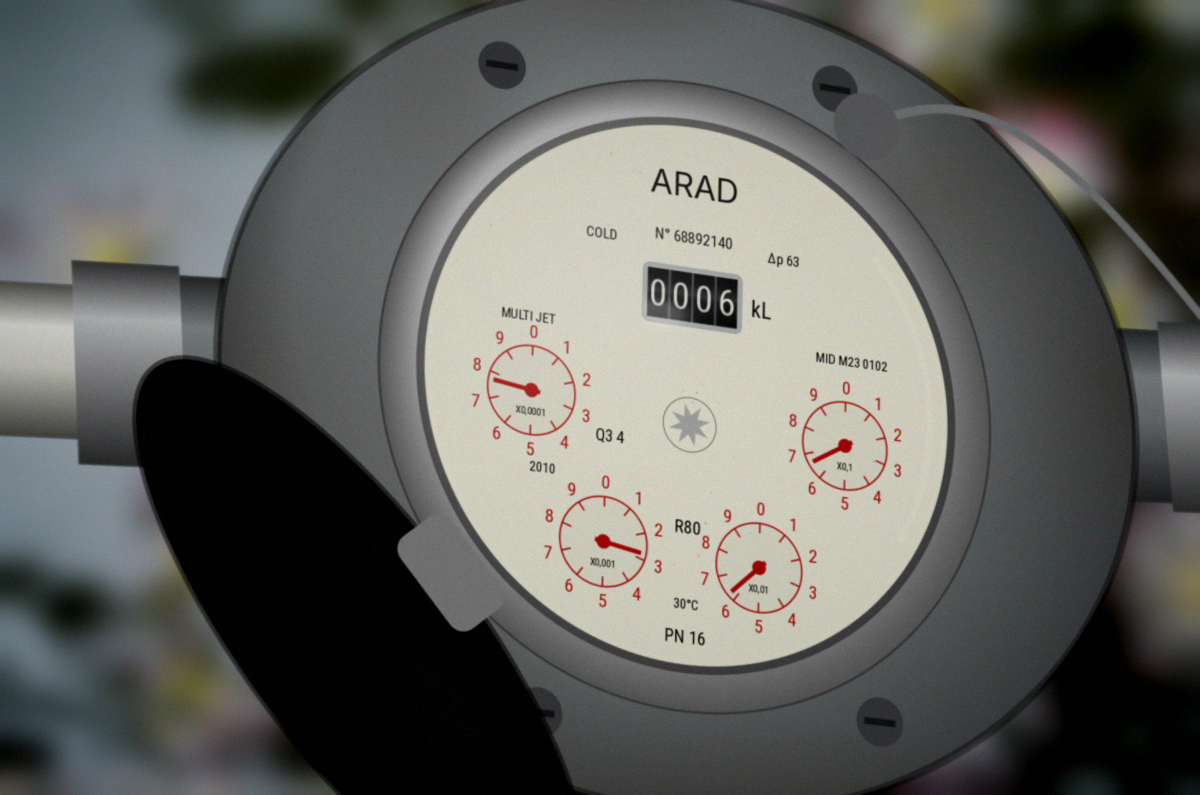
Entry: 6.6627 kL
